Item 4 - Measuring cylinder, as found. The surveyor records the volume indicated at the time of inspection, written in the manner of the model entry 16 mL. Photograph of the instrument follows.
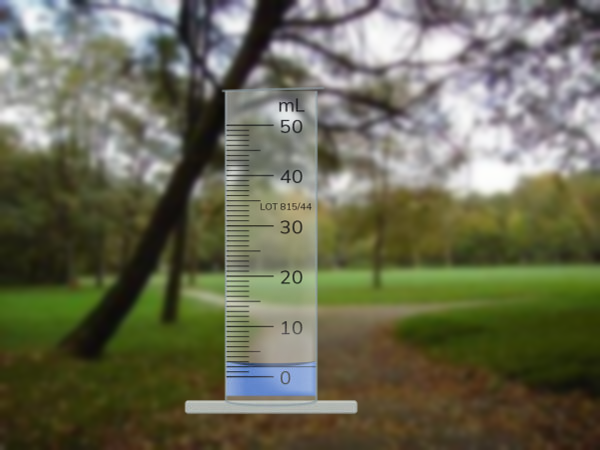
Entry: 2 mL
